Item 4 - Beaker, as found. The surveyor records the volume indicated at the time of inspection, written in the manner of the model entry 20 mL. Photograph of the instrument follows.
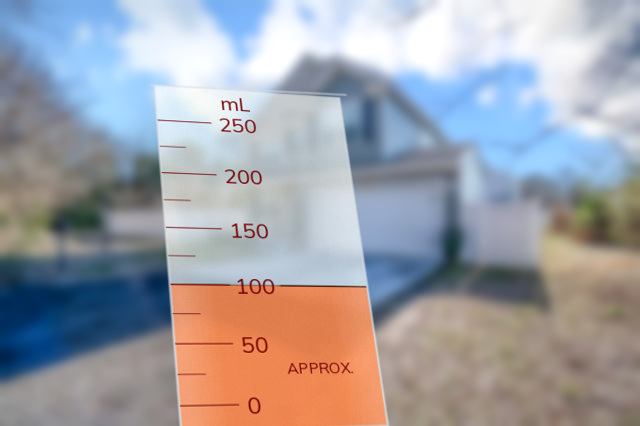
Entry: 100 mL
